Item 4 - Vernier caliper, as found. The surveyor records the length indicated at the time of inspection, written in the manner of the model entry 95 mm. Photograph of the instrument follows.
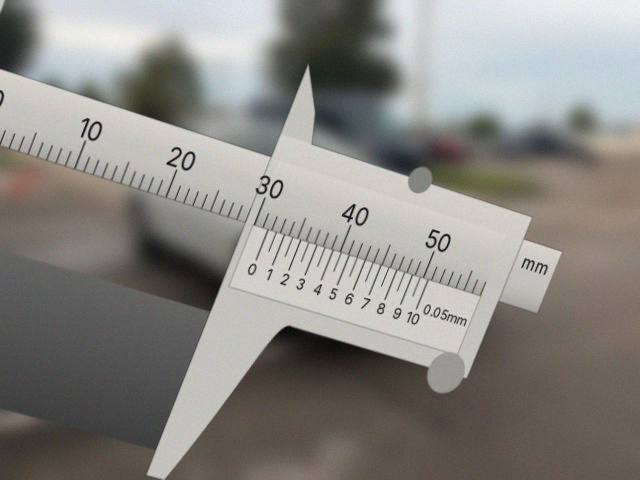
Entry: 31.6 mm
